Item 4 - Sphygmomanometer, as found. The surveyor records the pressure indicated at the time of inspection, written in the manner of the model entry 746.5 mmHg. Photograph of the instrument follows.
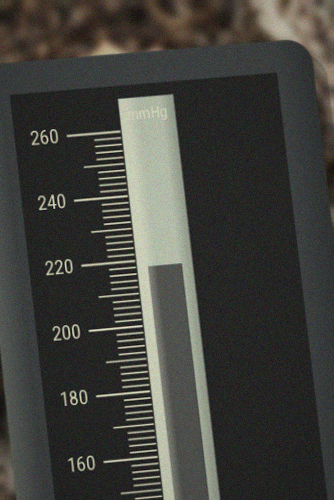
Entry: 218 mmHg
